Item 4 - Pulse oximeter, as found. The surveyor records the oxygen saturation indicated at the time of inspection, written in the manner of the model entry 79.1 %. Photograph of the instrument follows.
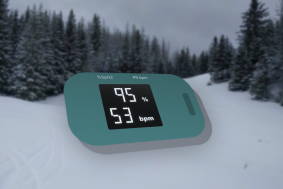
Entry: 95 %
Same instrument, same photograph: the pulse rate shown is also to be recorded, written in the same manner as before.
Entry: 53 bpm
